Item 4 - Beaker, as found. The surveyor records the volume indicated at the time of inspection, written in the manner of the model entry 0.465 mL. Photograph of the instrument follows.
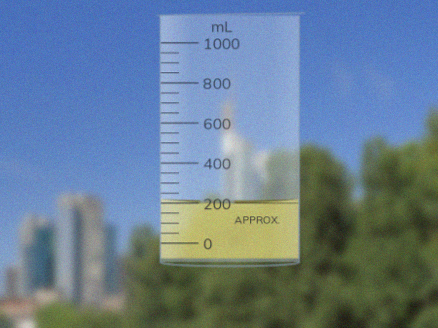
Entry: 200 mL
